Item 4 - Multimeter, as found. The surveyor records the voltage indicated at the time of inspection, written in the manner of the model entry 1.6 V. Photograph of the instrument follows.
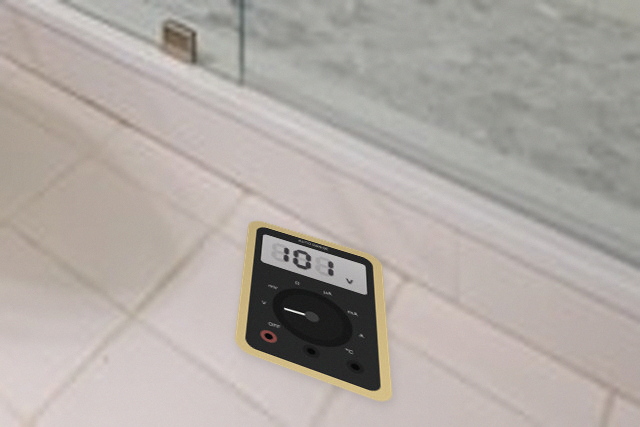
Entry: 101 V
